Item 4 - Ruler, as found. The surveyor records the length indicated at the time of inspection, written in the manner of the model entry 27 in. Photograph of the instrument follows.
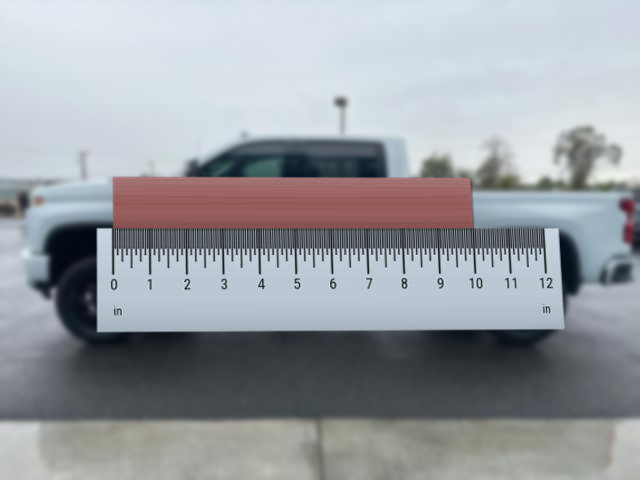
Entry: 10 in
